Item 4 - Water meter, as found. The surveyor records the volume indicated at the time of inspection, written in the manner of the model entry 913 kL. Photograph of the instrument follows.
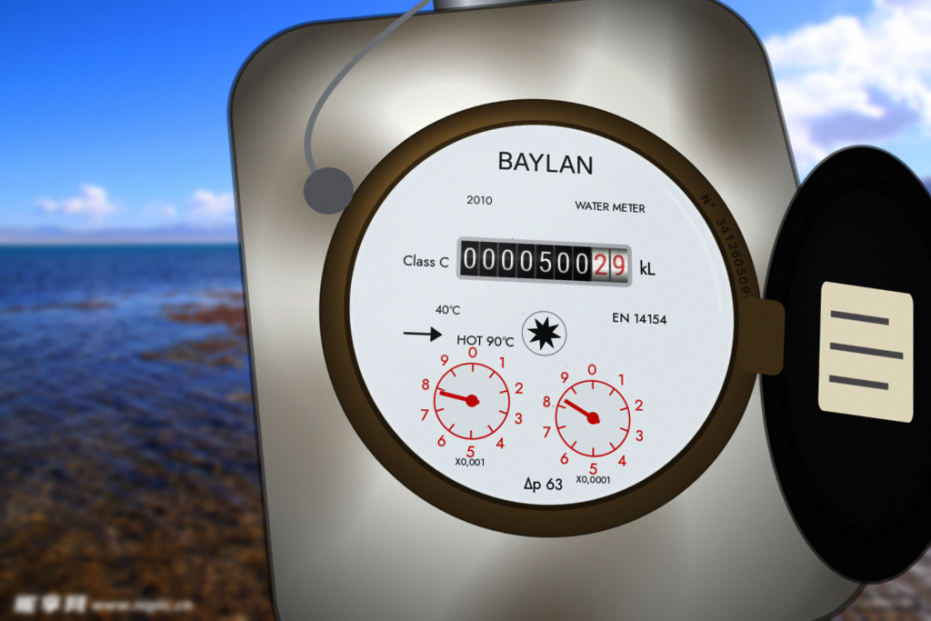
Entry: 500.2978 kL
